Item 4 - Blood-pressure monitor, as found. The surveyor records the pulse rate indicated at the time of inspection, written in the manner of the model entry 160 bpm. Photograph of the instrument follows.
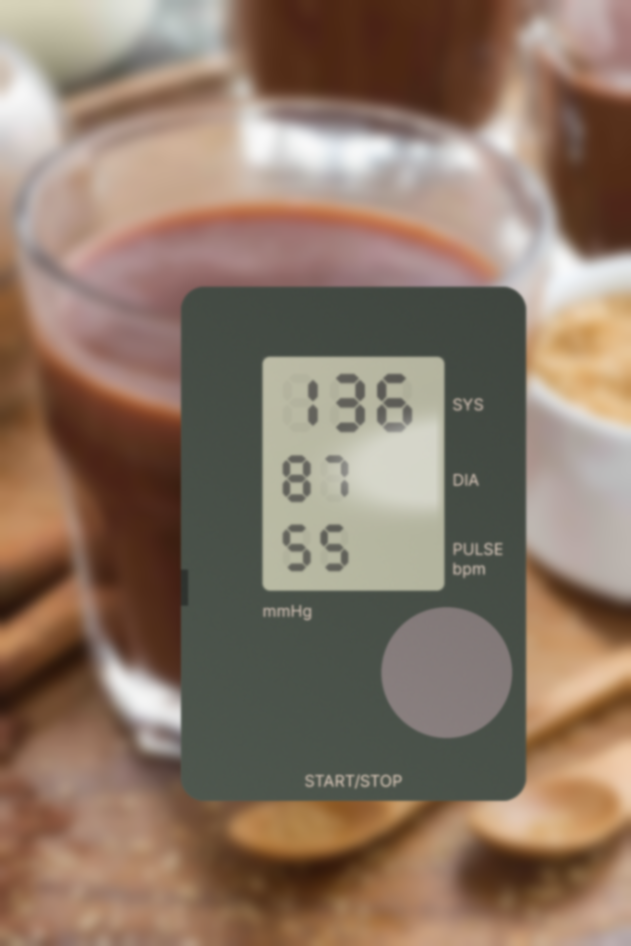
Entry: 55 bpm
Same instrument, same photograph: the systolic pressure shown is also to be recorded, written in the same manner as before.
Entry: 136 mmHg
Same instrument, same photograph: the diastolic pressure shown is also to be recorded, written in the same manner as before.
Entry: 87 mmHg
